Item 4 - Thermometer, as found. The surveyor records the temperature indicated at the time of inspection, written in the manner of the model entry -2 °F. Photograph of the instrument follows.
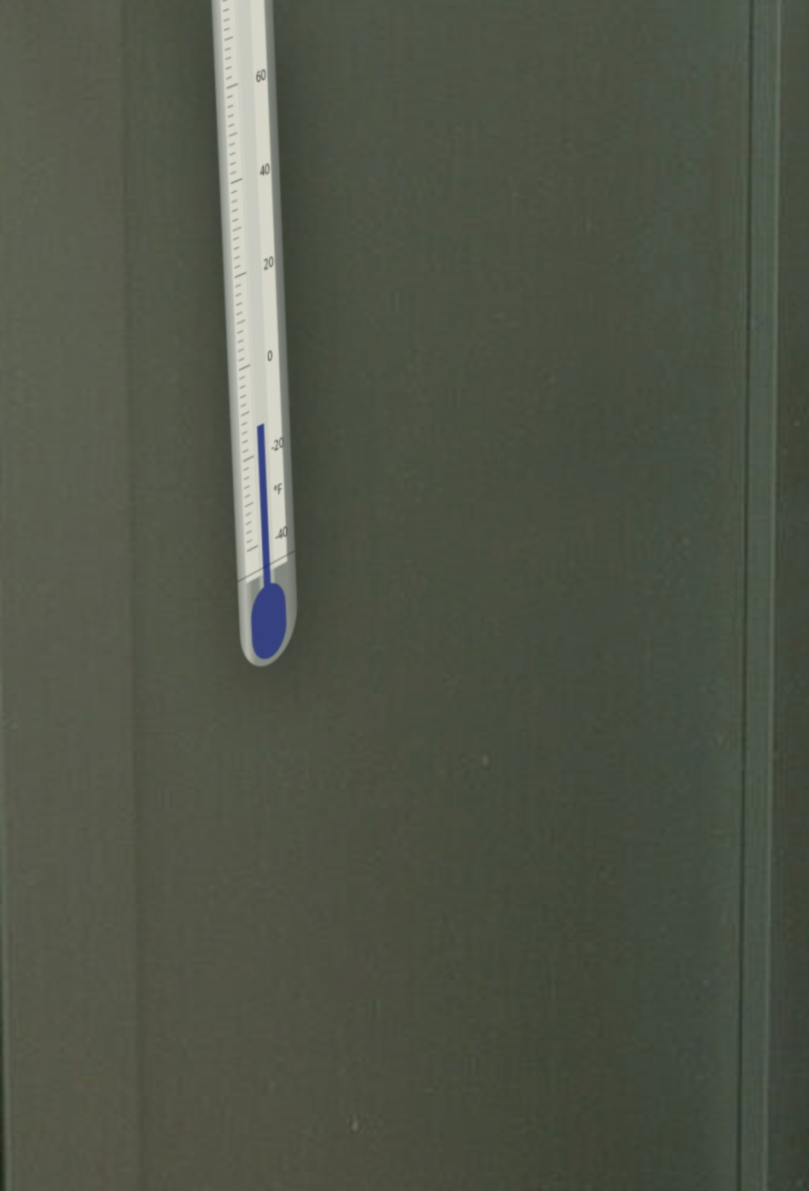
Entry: -14 °F
